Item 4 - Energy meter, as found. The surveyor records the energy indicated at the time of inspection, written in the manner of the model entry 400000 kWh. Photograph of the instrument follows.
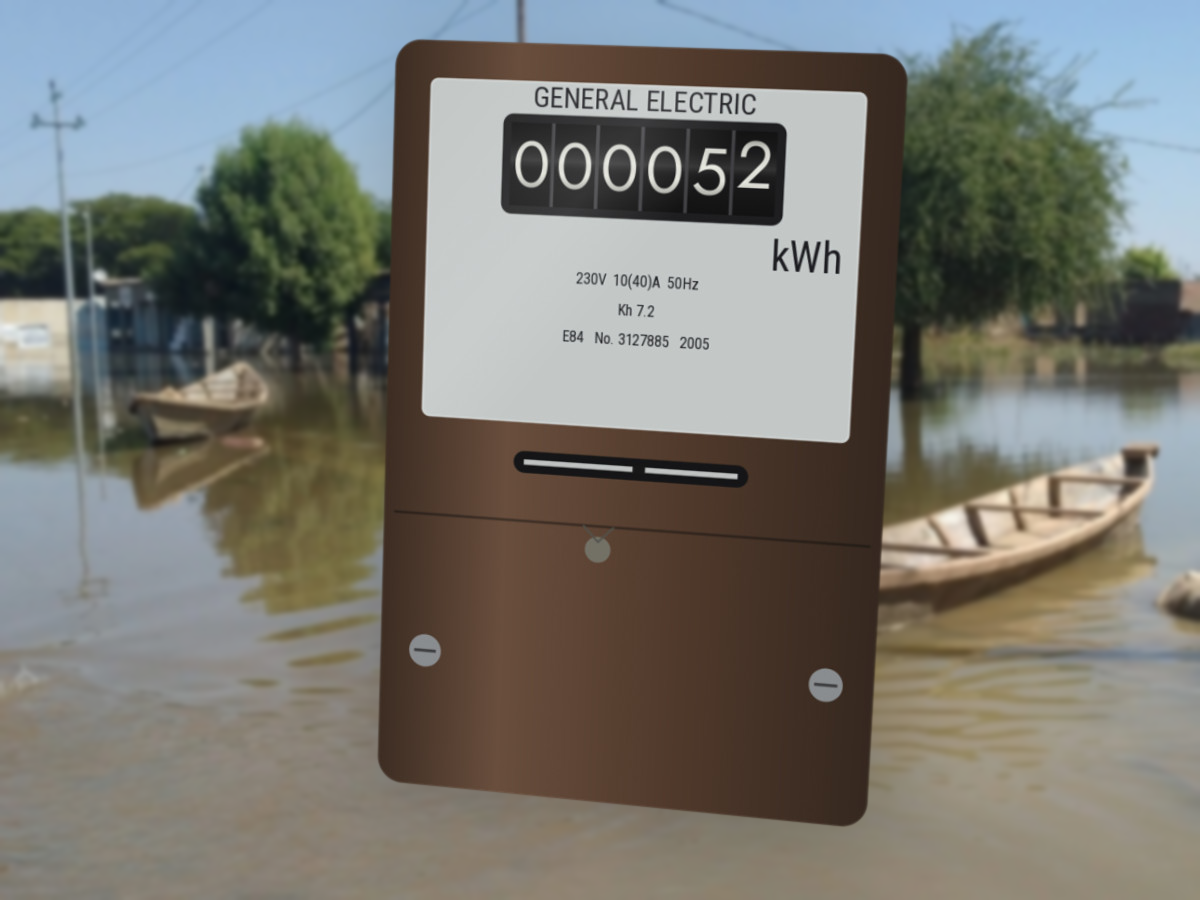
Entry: 52 kWh
